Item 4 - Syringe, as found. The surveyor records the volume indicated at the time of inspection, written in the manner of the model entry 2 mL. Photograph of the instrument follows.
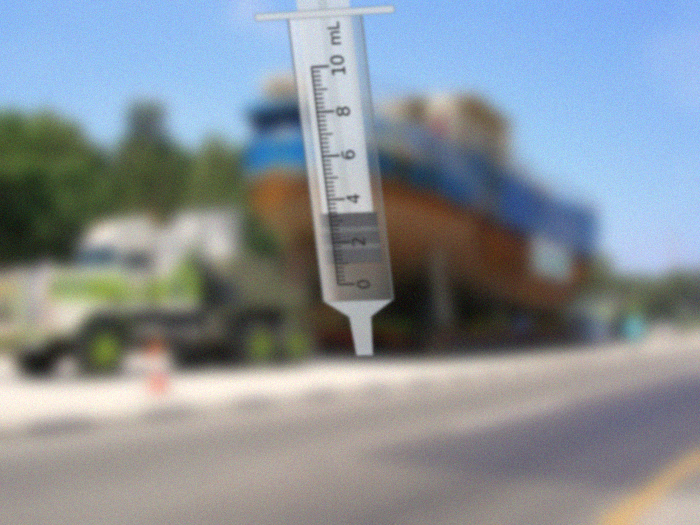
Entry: 1 mL
